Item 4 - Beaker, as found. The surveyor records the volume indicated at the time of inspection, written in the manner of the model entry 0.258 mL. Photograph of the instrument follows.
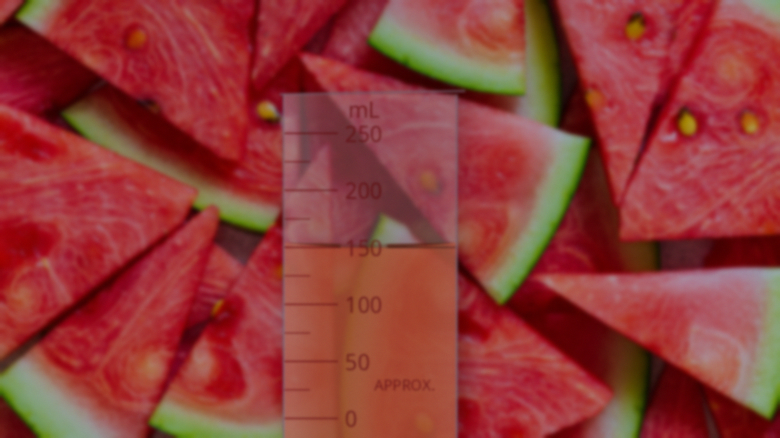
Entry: 150 mL
